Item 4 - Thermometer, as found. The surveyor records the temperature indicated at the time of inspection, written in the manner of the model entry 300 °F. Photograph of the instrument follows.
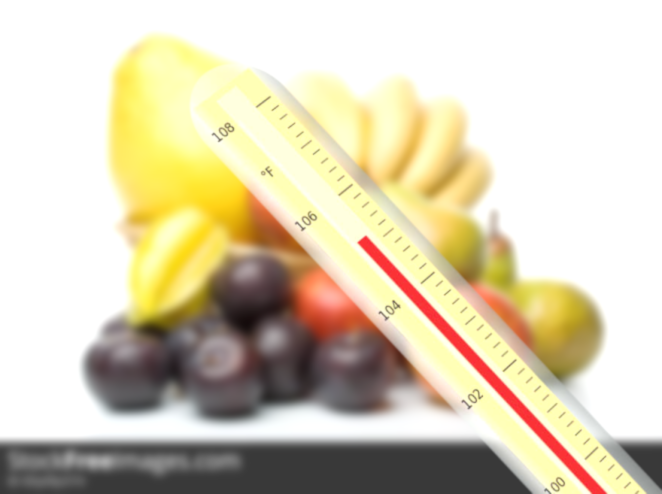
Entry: 105.2 °F
